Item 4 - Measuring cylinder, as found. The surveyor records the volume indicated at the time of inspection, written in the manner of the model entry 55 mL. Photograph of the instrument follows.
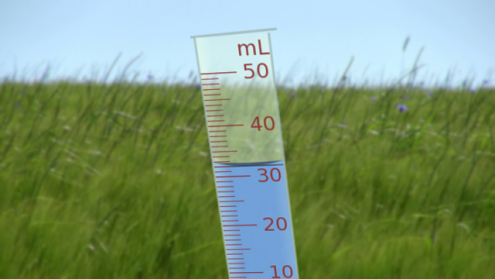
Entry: 32 mL
